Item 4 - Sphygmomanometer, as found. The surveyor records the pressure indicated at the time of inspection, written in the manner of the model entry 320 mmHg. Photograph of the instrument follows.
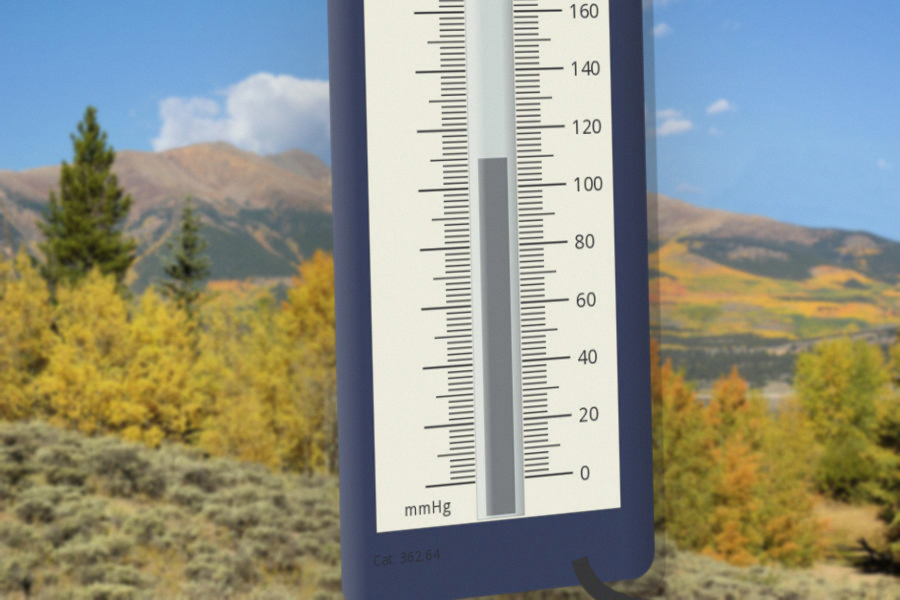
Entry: 110 mmHg
